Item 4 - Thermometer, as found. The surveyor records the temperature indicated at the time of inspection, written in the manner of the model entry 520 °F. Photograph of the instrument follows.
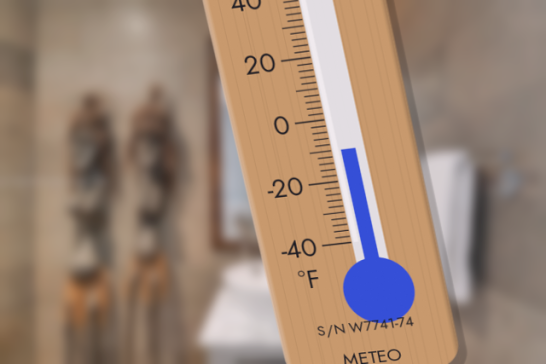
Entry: -10 °F
